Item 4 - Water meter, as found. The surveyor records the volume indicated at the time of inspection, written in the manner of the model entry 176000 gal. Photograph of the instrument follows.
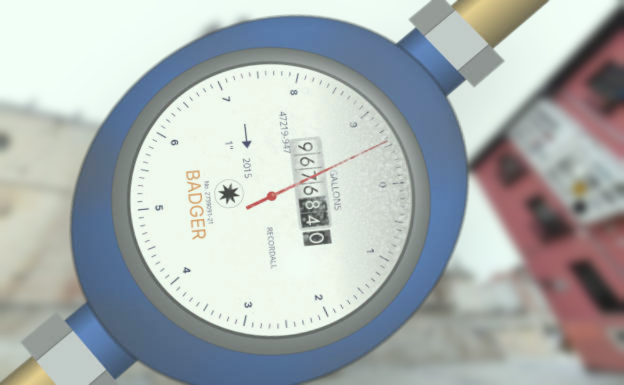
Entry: 9676839.4 gal
